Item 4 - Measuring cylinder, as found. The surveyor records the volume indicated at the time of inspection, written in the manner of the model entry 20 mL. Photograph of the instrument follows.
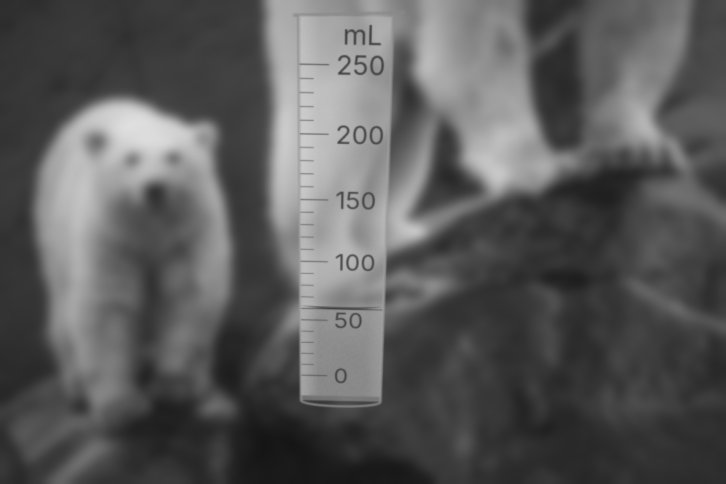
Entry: 60 mL
